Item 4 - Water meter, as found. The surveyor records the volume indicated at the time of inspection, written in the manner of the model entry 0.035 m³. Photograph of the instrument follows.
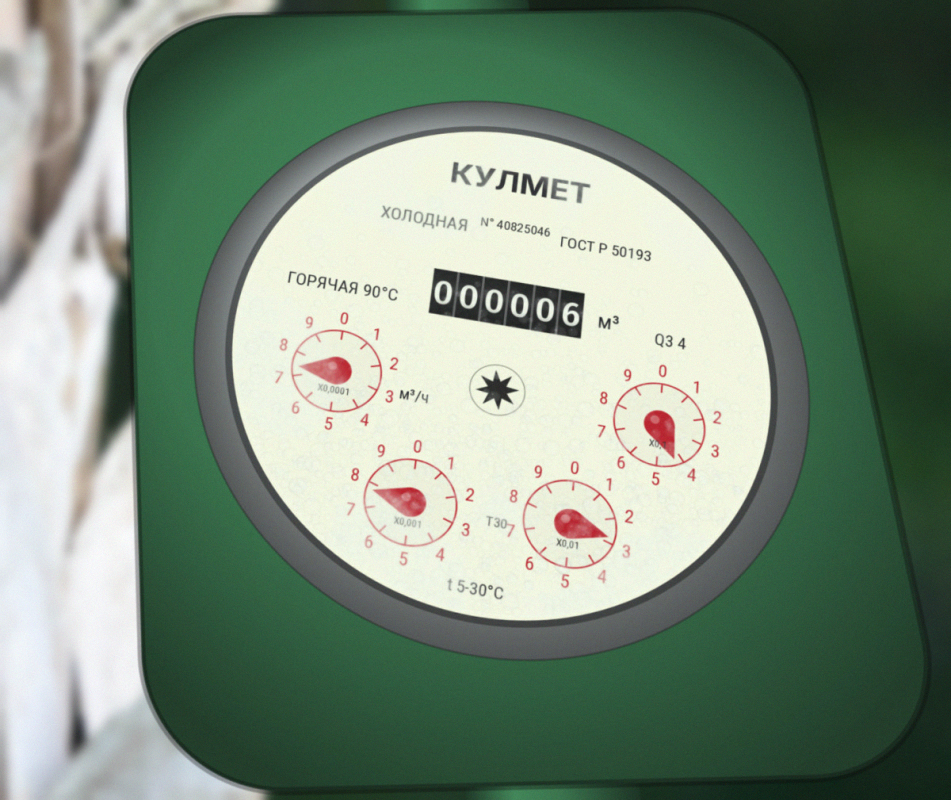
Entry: 6.4277 m³
